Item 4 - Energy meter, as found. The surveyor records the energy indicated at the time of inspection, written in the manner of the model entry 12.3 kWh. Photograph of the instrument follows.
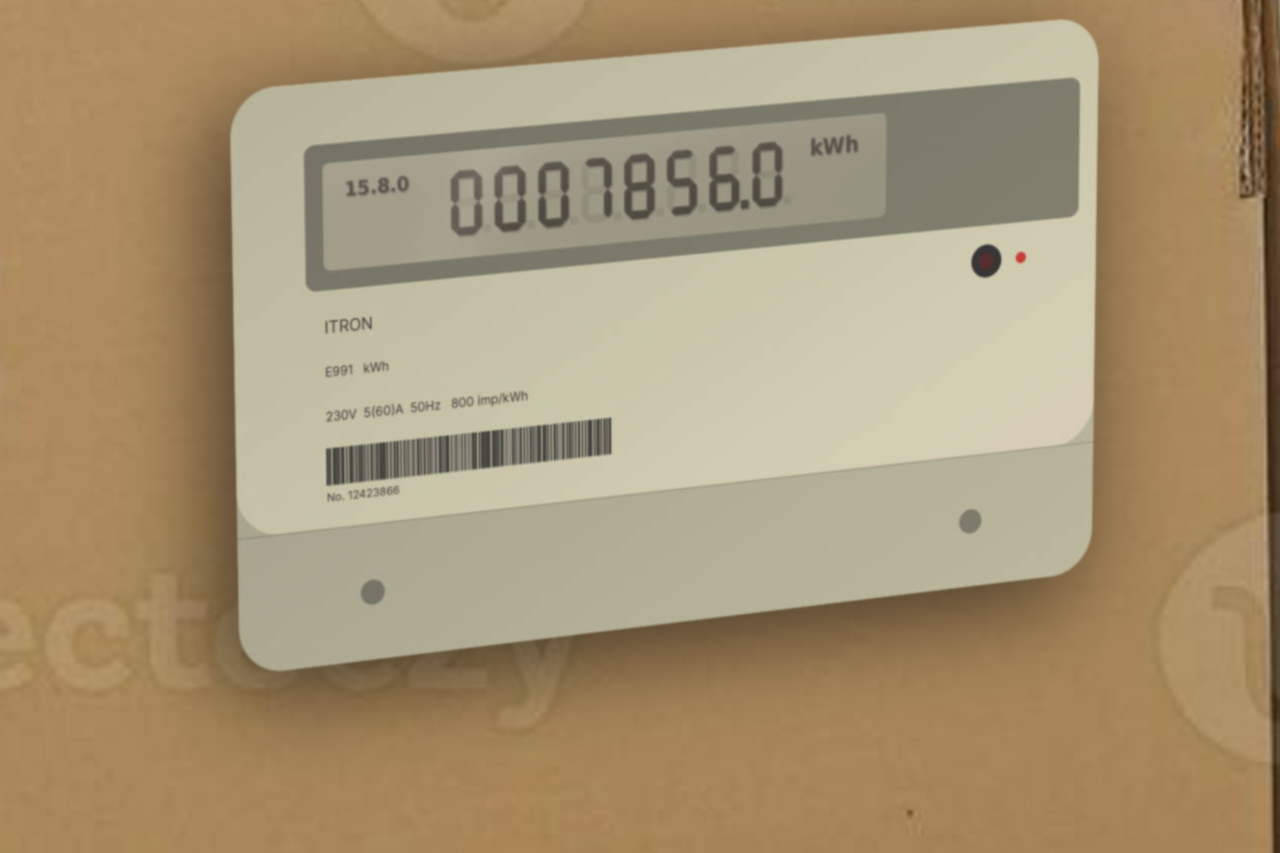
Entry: 7856.0 kWh
